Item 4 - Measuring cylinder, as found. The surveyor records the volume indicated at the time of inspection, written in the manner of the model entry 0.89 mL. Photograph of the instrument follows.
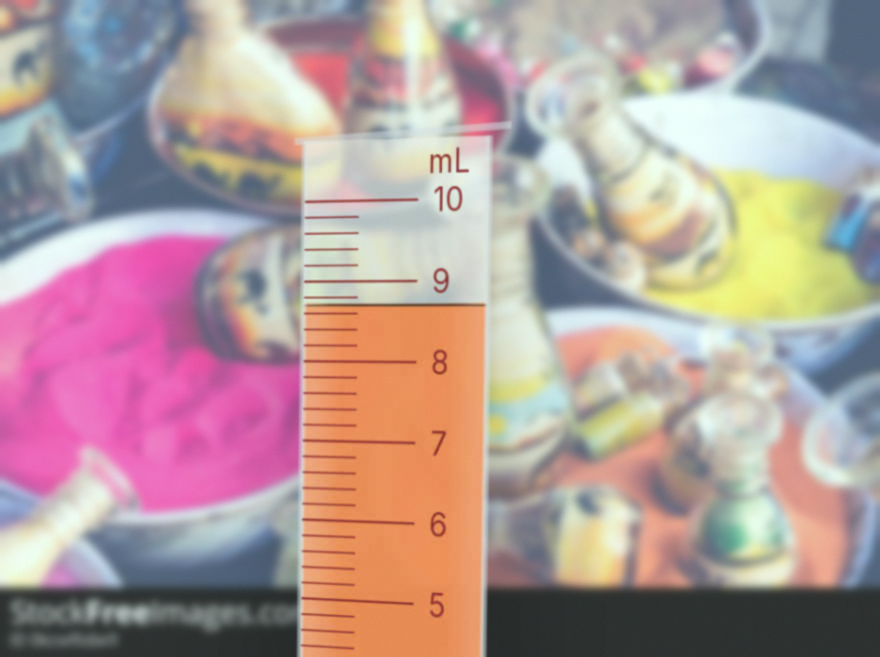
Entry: 8.7 mL
